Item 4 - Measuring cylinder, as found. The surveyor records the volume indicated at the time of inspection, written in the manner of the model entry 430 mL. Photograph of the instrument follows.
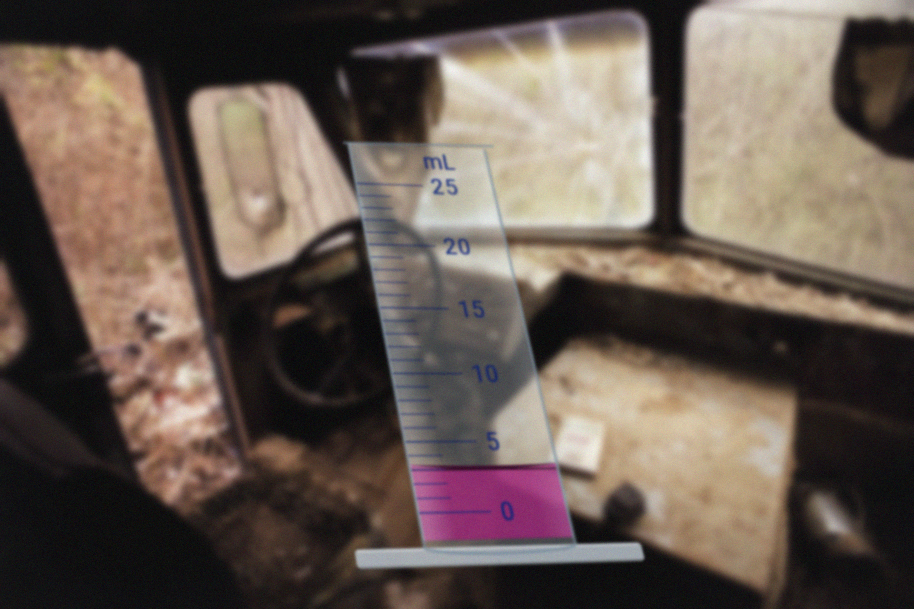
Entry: 3 mL
